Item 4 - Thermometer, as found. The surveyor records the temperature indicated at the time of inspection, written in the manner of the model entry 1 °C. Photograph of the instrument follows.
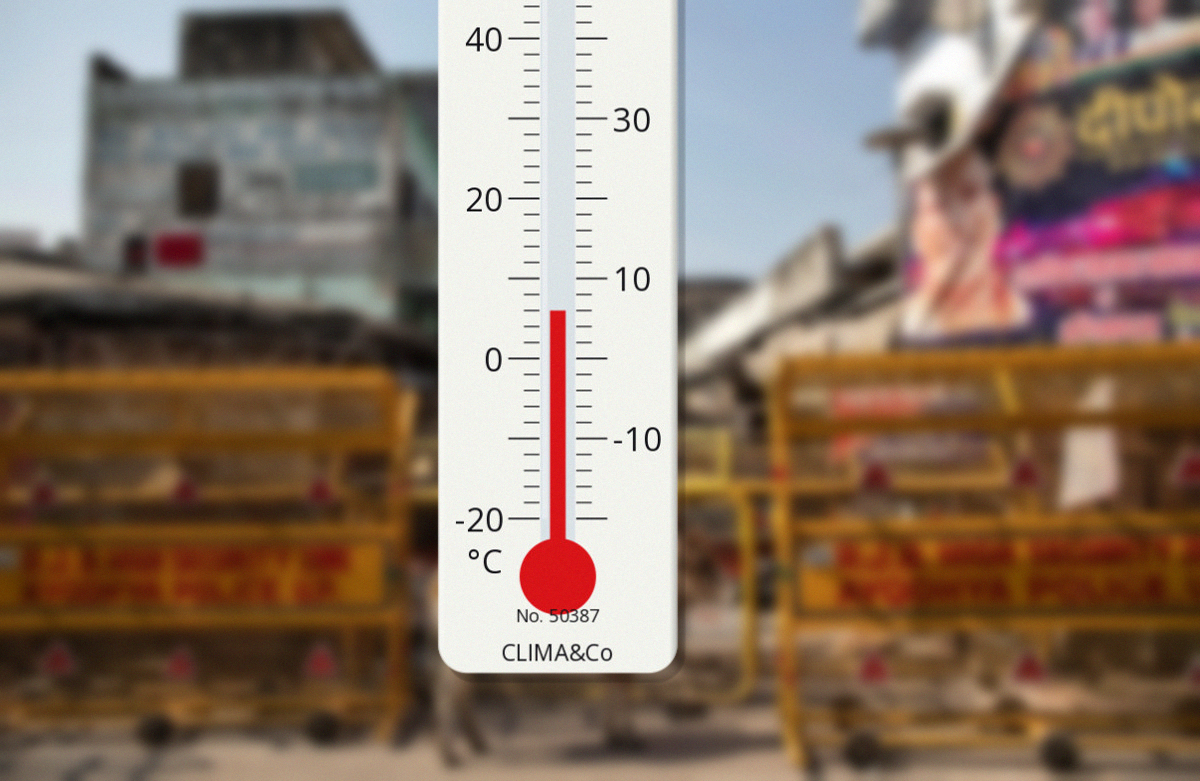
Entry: 6 °C
